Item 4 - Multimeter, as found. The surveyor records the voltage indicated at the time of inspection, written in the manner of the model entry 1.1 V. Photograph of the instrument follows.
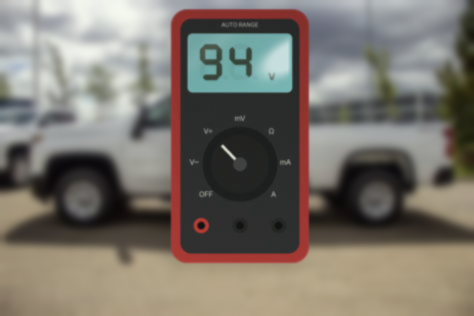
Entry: 94 V
